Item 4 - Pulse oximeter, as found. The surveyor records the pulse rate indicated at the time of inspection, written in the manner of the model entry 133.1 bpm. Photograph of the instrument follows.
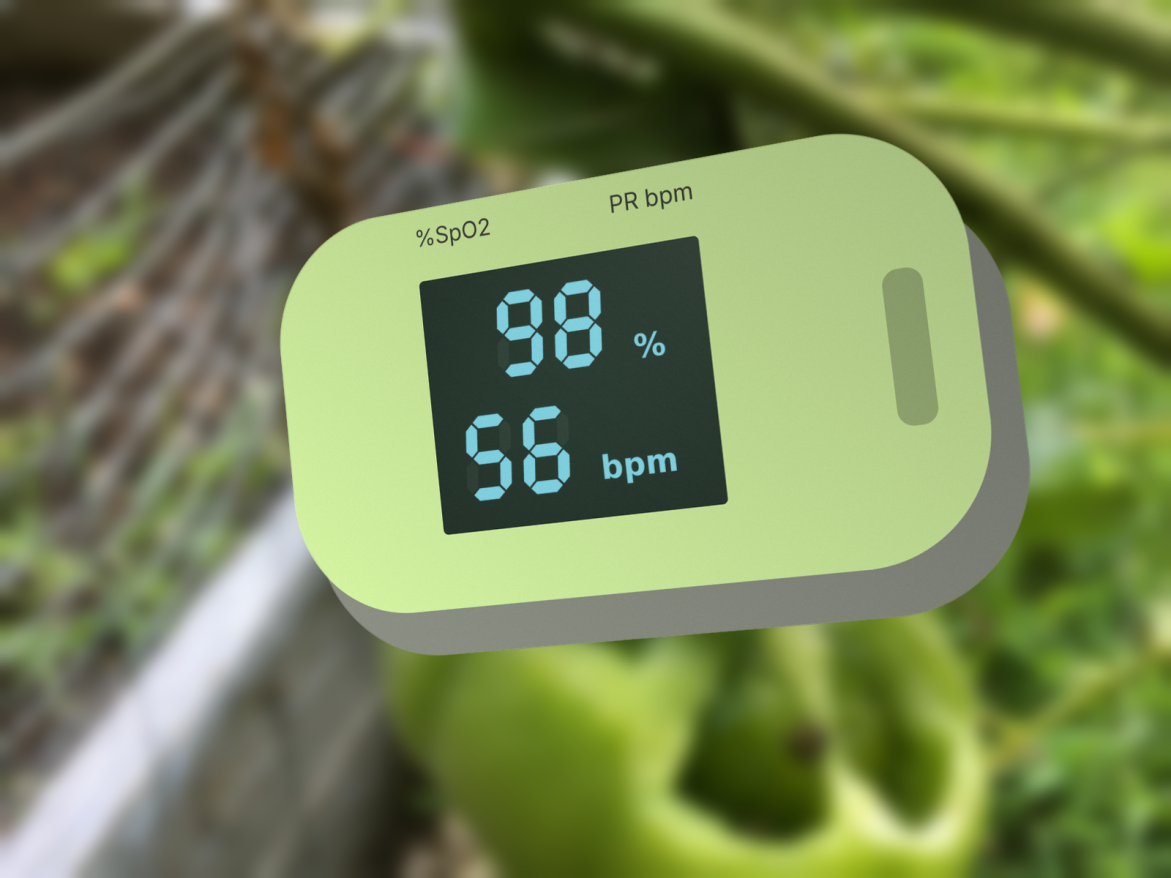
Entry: 56 bpm
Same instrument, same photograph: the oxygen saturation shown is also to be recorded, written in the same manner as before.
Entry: 98 %
